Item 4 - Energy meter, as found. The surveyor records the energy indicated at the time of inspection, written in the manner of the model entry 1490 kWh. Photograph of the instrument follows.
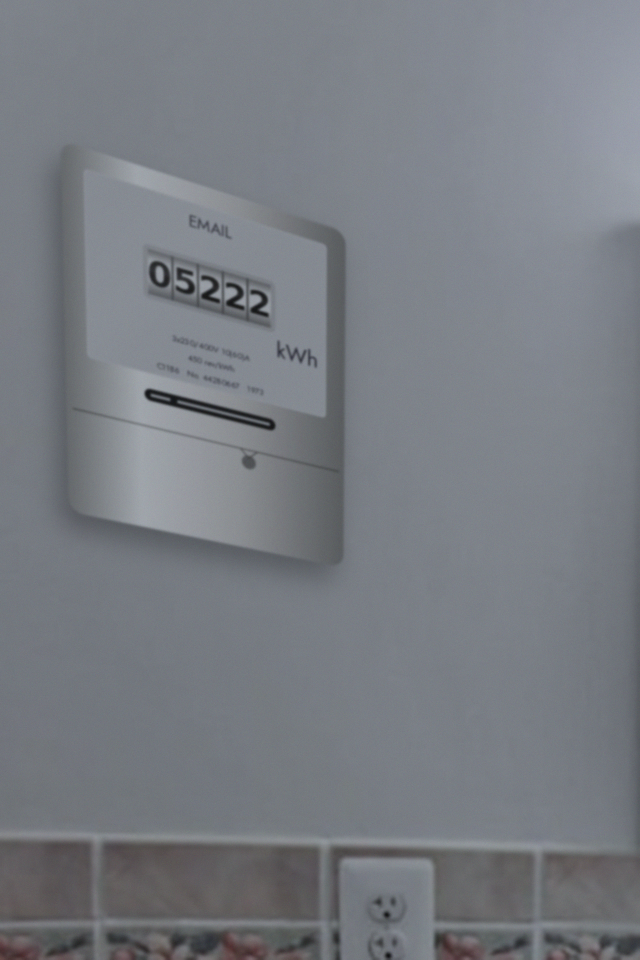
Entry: 5222 kWh
